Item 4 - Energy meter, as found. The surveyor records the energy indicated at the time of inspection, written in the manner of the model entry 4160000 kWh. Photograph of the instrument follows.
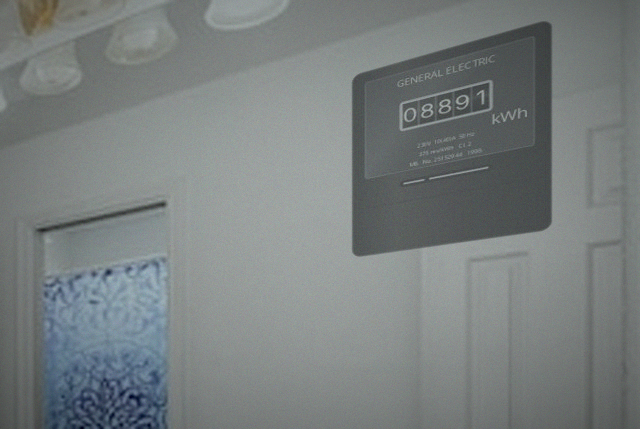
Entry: 8891 kWh
